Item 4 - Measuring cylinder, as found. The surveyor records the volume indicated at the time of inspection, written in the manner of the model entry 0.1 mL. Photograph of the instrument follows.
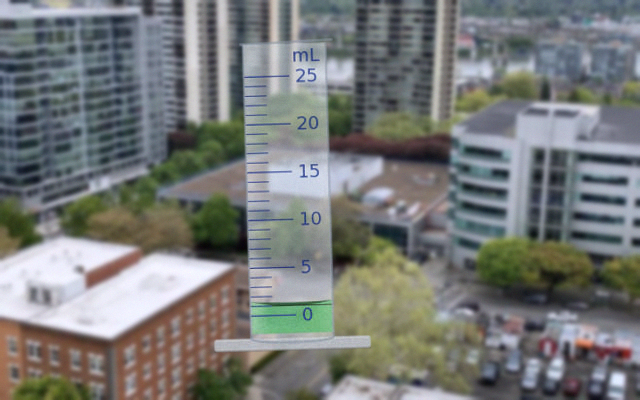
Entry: 1 mL
